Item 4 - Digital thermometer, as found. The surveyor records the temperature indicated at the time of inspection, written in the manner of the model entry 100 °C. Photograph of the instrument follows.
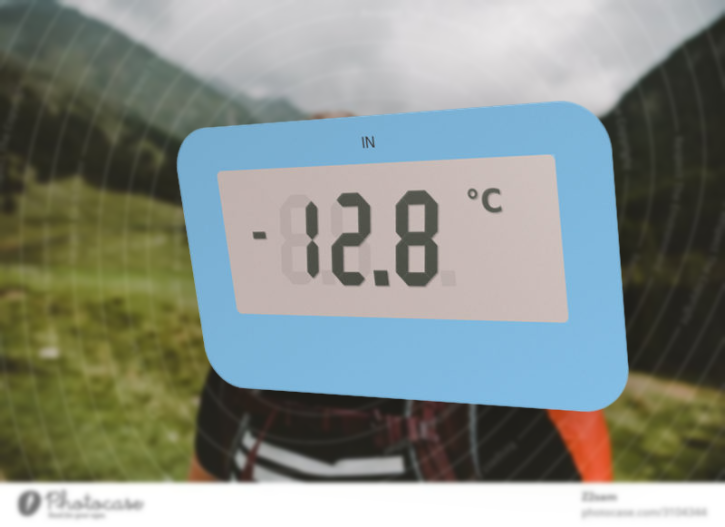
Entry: -12.8 °C
